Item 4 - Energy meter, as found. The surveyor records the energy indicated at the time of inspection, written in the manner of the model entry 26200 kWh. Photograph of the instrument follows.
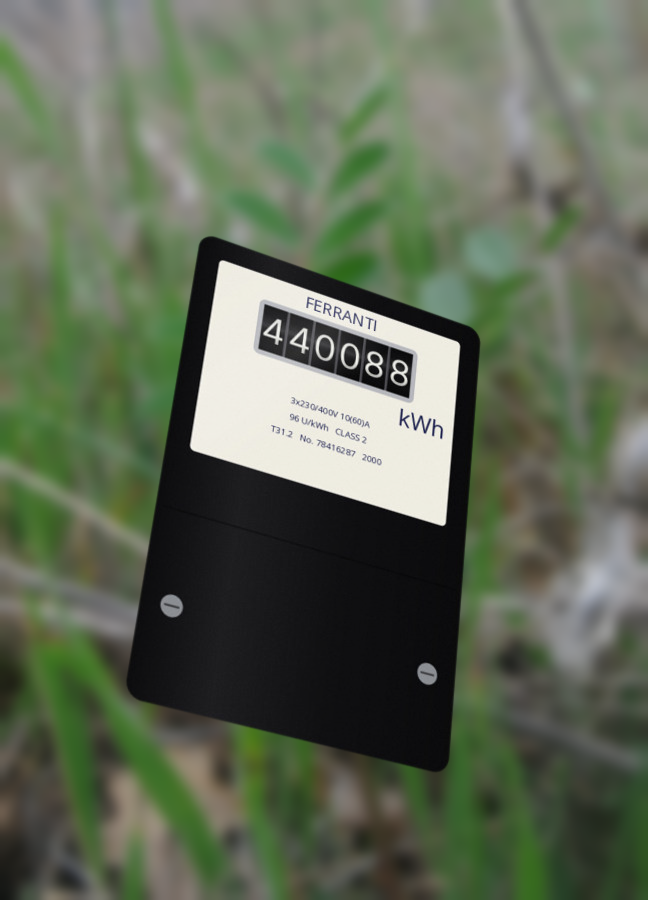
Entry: 440088 kWh
